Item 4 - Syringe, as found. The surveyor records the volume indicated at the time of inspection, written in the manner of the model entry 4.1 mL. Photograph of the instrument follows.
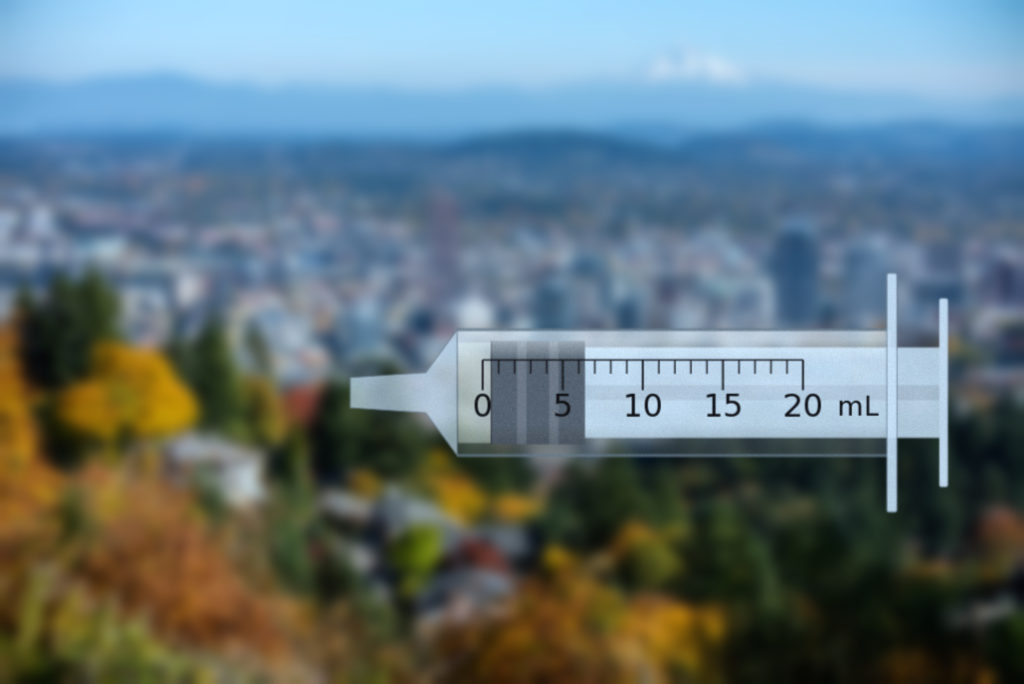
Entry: 0.5 mL
